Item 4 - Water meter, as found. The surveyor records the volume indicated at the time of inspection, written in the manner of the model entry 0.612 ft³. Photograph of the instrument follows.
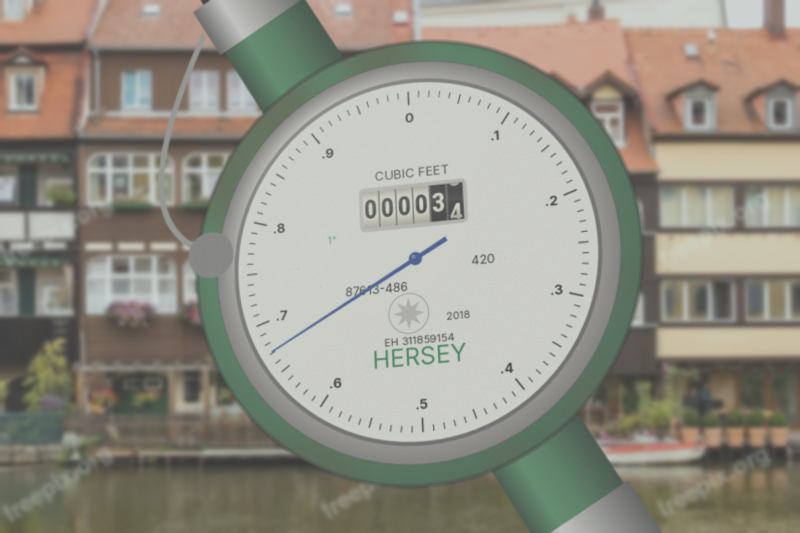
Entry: 33.67 ft³
